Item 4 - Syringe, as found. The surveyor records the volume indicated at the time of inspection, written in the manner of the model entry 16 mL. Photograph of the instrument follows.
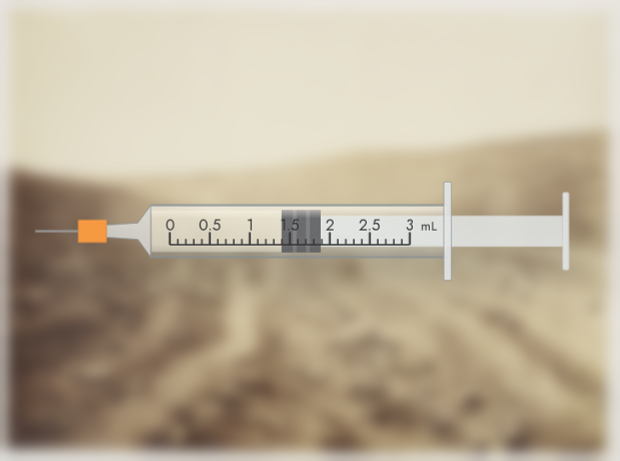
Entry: 1.4 mL
